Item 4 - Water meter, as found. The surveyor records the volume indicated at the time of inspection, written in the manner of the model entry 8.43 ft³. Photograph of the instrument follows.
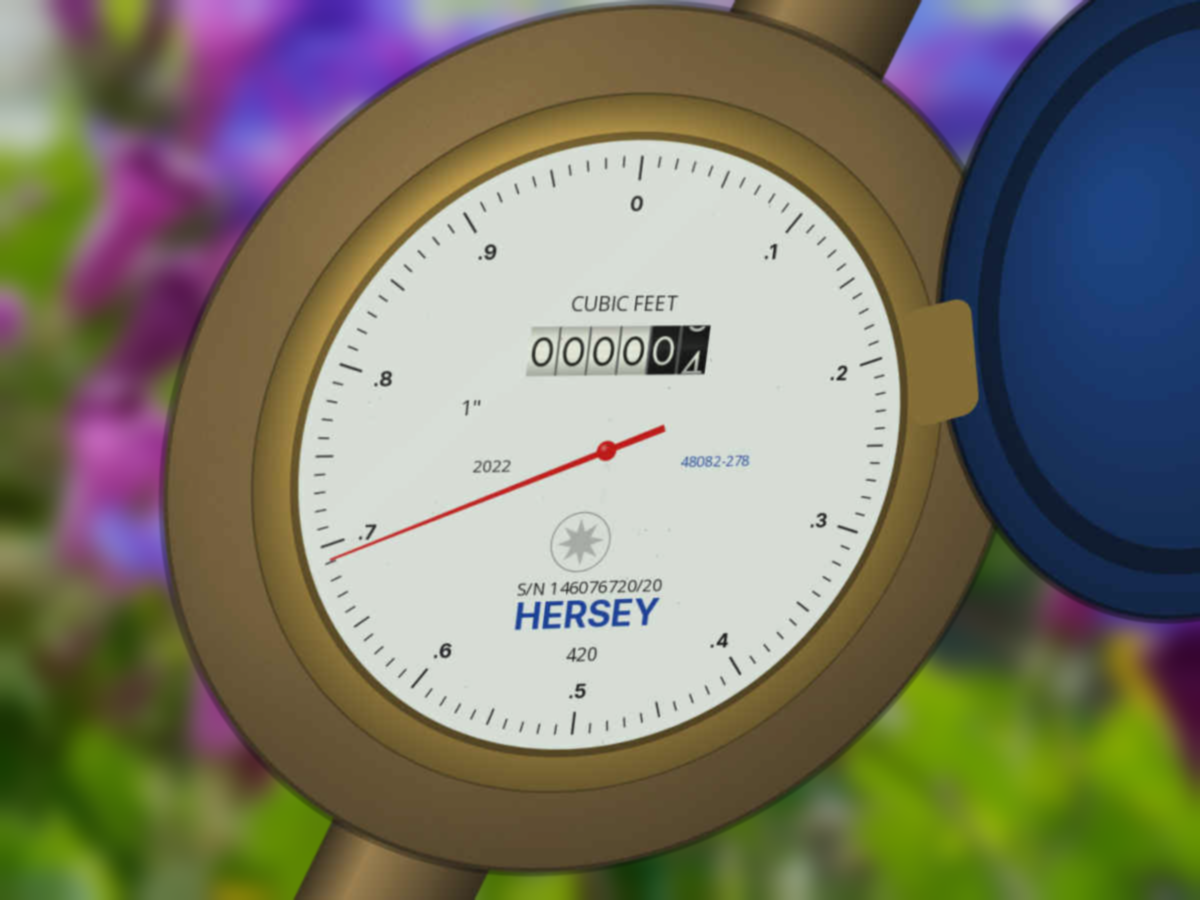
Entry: 3.69 ft³
